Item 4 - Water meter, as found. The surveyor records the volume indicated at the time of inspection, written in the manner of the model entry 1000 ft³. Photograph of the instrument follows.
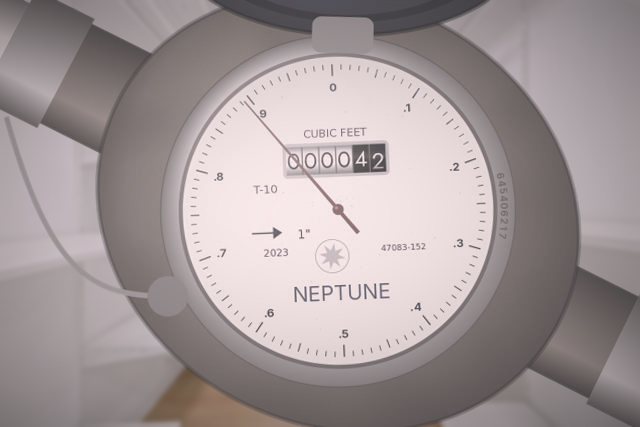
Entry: 41.89 ft³
